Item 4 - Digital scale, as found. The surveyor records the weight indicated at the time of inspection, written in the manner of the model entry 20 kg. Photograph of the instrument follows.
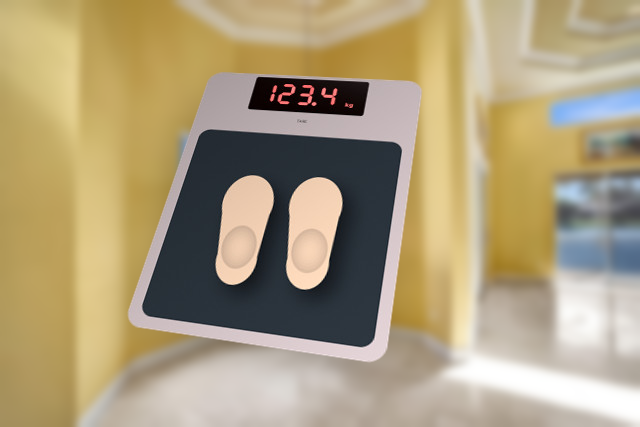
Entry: 123.4 kg
